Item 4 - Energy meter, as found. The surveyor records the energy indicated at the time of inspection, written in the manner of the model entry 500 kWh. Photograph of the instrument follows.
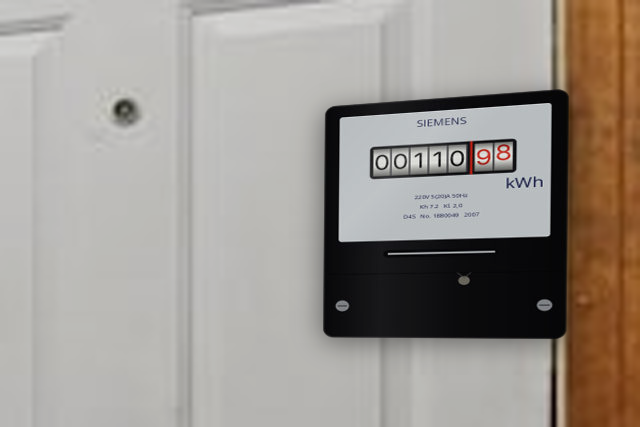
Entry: 110.98 kWh
